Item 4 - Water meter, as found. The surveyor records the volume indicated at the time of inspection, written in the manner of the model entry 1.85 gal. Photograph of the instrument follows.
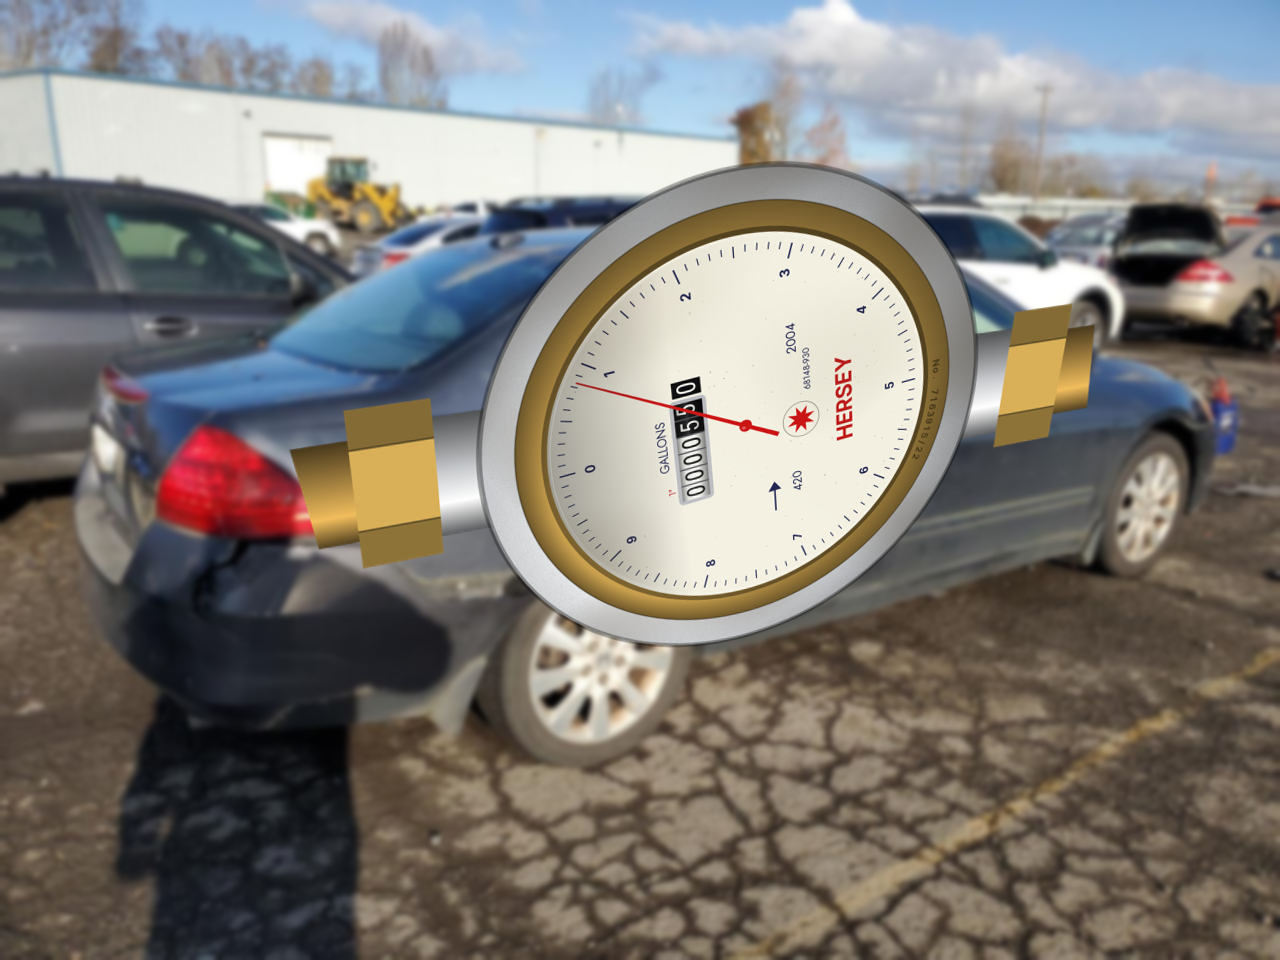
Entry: 550.8 gal
